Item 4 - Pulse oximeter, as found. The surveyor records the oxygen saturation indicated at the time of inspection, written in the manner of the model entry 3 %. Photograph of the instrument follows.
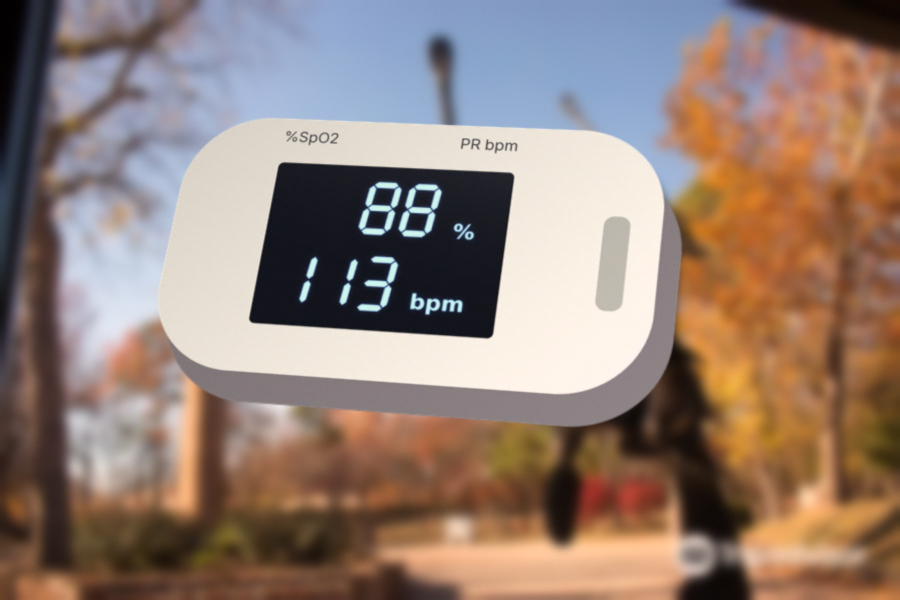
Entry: 88 %
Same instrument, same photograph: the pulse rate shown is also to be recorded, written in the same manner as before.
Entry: 113 bpm
